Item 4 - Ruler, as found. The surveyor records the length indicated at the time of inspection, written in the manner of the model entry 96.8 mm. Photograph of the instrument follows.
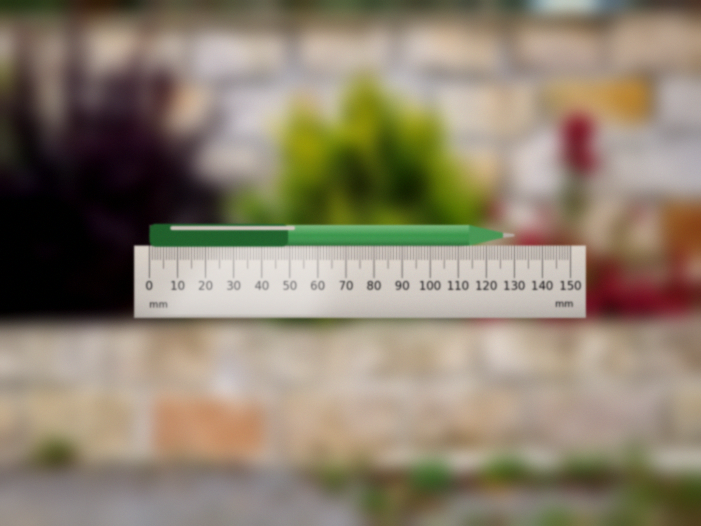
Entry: 130 mm
